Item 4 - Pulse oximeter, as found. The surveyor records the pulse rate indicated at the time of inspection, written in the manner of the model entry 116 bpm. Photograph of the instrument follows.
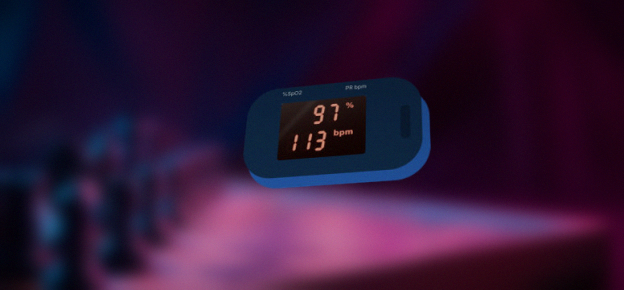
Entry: 113 bpm
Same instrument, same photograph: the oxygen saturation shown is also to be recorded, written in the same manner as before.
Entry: 97 %
